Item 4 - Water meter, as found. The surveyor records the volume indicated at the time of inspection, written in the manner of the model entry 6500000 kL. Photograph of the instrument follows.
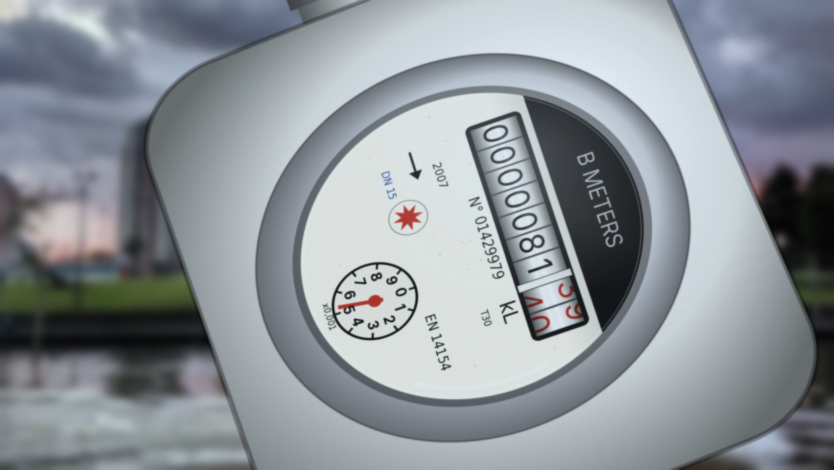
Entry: 81.395 kL
